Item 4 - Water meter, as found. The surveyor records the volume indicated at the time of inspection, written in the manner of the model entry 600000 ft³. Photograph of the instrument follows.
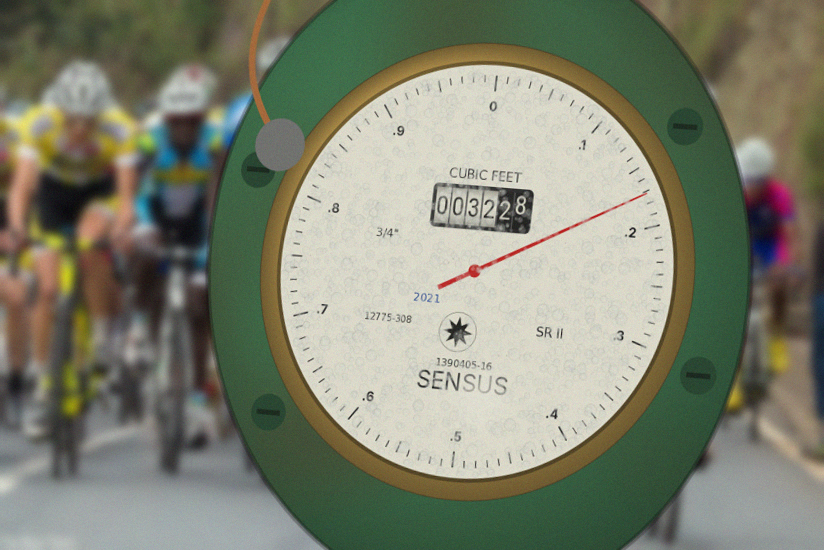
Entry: 3228.17 ft³
